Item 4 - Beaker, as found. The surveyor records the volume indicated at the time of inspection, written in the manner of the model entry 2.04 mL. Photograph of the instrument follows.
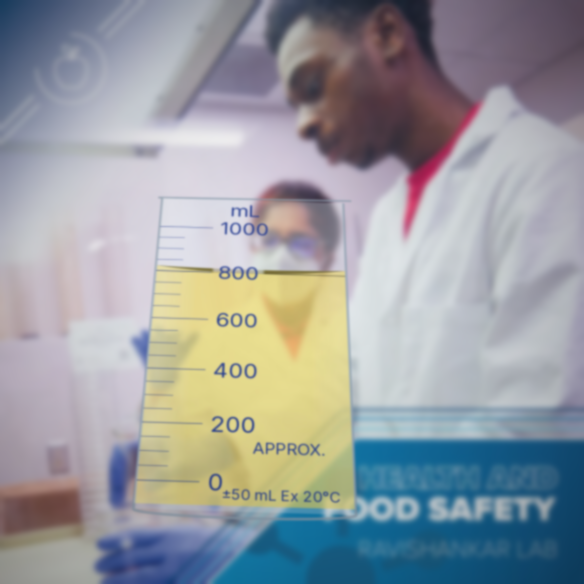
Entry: 800 mL
